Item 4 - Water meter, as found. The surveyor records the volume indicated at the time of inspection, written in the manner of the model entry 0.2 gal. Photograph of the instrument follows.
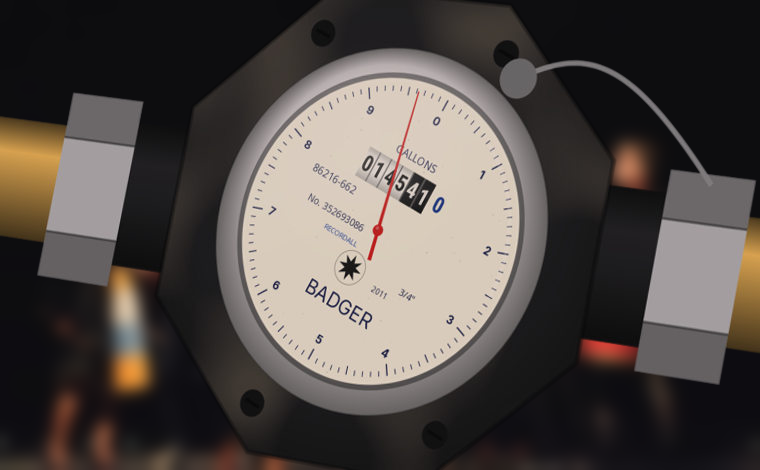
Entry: 145409.6 gal
